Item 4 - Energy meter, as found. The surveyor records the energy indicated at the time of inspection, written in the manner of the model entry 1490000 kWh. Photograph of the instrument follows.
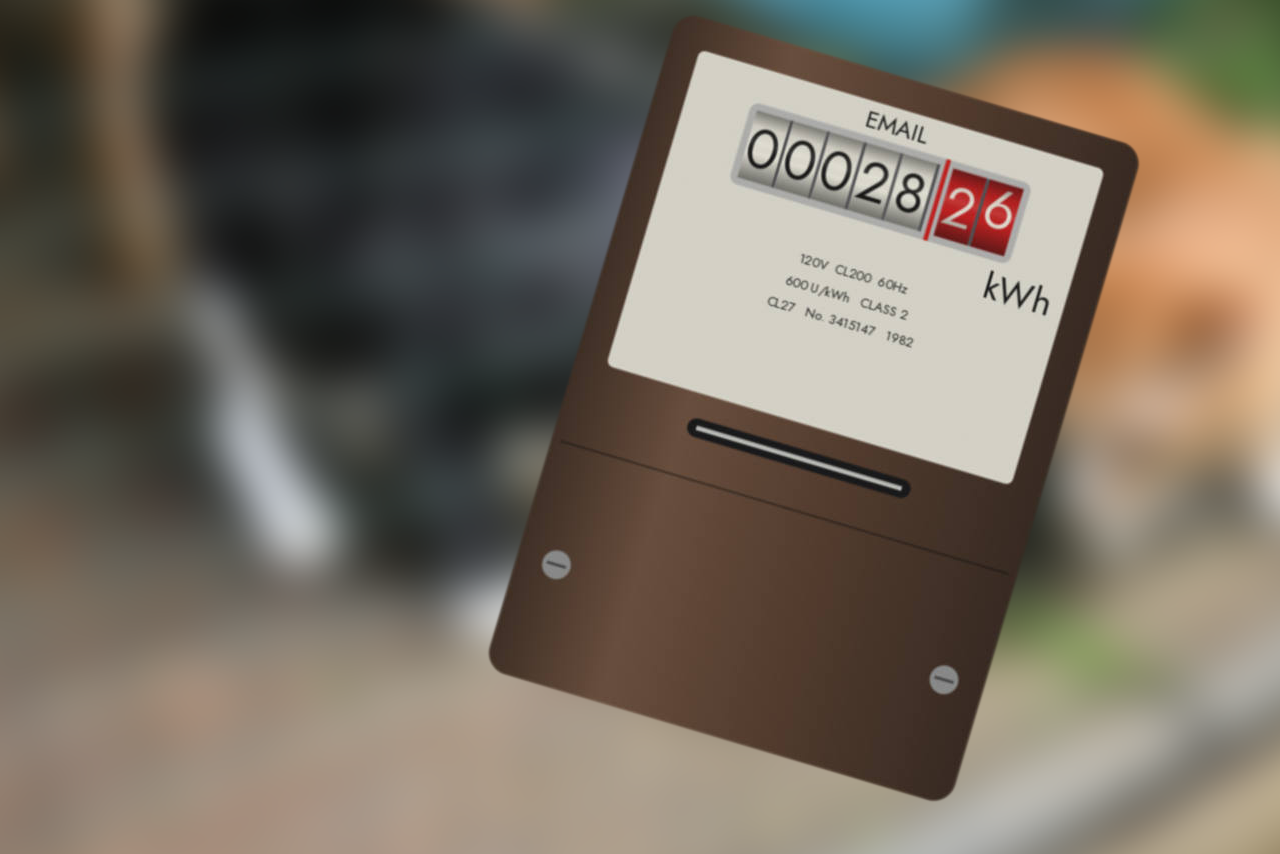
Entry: 28.26 kWh
